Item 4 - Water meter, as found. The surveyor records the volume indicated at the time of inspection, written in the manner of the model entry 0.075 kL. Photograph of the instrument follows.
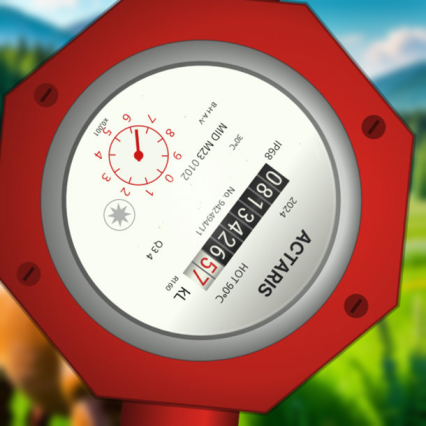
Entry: 813426.576 kL
